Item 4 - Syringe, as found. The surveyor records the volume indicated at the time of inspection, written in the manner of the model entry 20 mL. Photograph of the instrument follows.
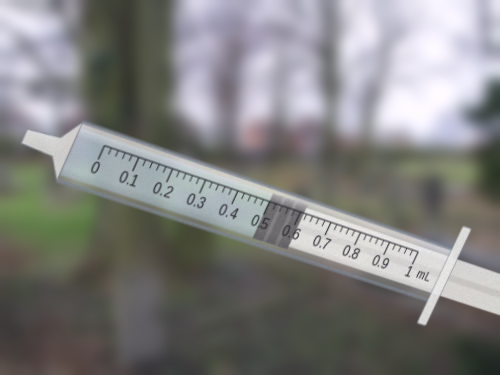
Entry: 0.5 mL
